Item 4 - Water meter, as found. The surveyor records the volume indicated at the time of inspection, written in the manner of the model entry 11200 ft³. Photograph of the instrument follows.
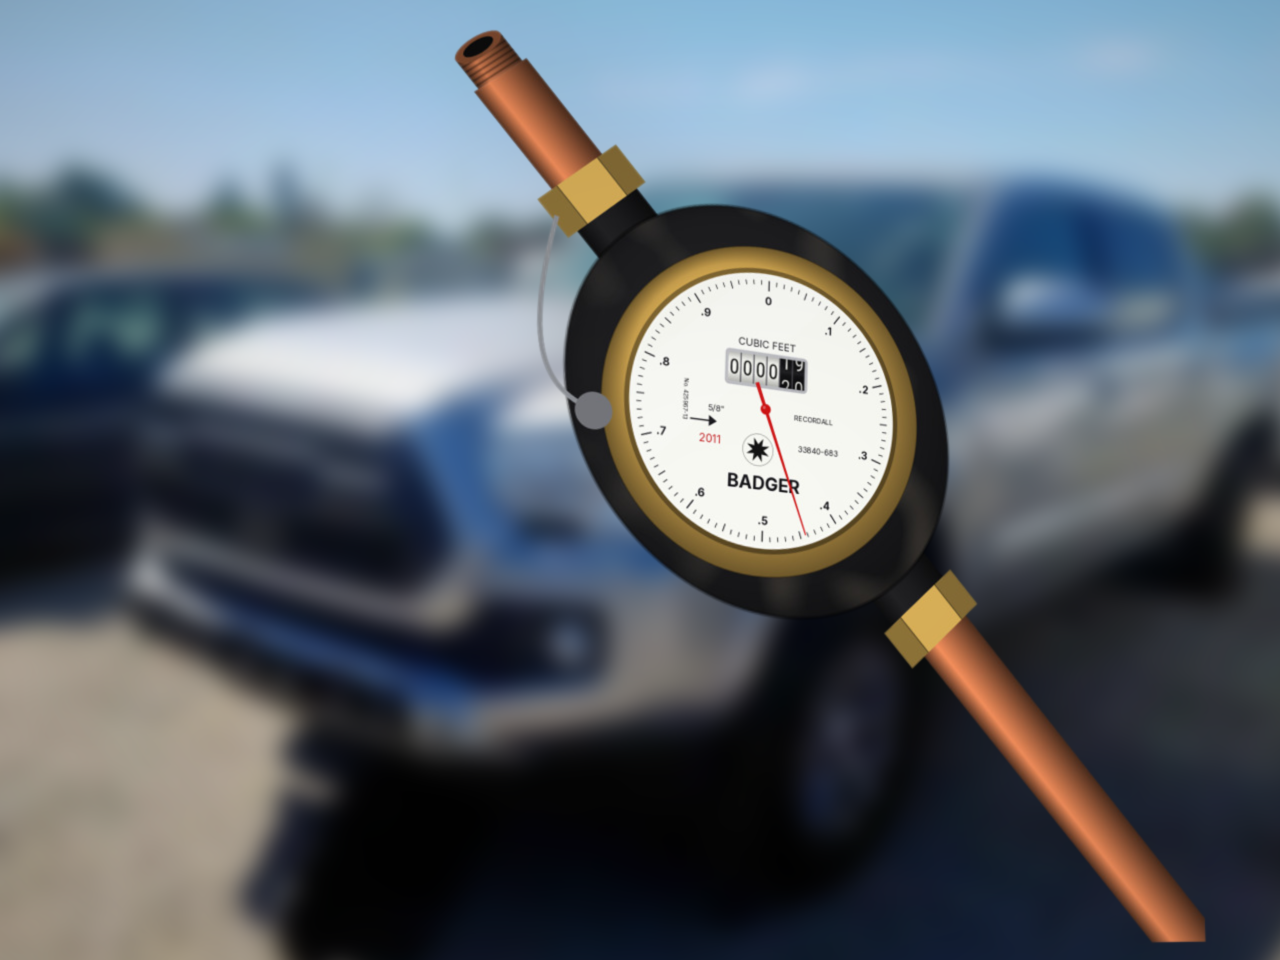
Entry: 19.44 ft³
